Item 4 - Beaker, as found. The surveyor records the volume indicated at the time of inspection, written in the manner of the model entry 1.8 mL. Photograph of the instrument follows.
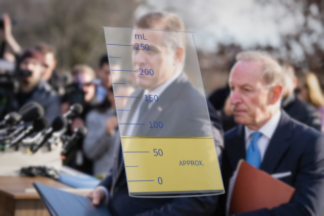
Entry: 75 mL
